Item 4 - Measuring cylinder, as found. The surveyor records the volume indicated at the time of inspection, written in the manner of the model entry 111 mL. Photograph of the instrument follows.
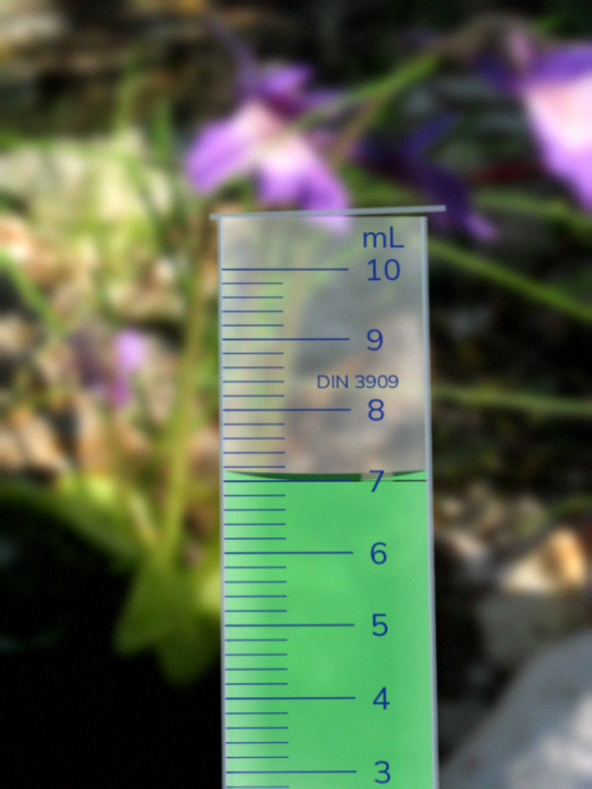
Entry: 7 mL
